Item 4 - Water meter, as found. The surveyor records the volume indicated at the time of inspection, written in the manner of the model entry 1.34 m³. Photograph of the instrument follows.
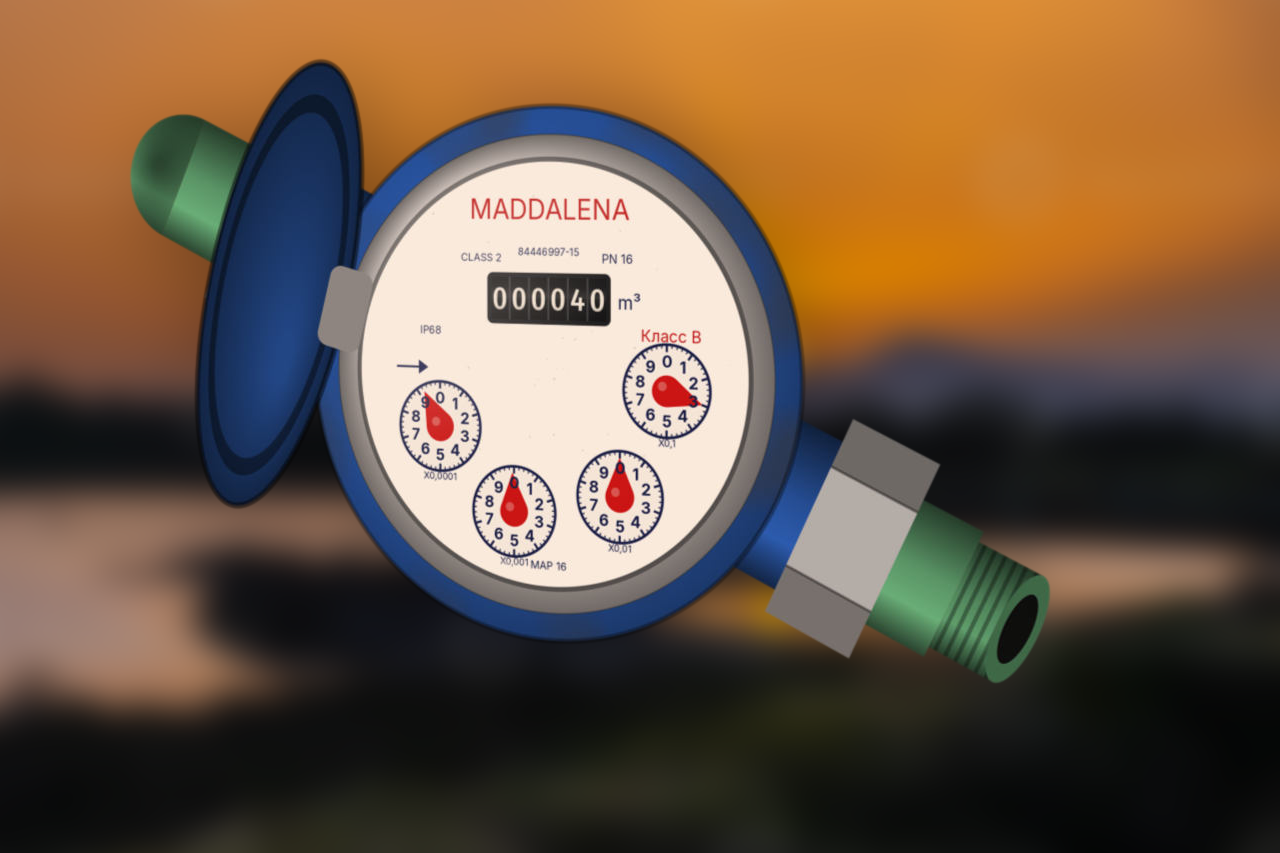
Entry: 40.2999 m³
